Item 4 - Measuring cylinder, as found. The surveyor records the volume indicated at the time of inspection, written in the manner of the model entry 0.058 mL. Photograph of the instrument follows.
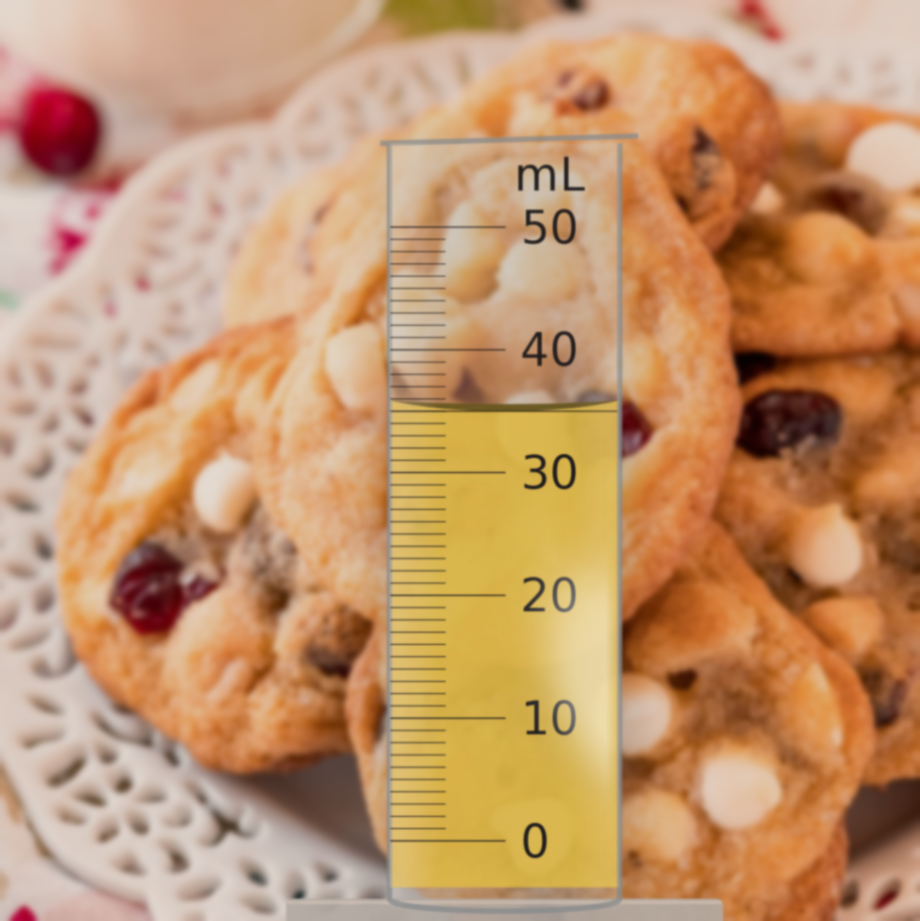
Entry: 35 mL
